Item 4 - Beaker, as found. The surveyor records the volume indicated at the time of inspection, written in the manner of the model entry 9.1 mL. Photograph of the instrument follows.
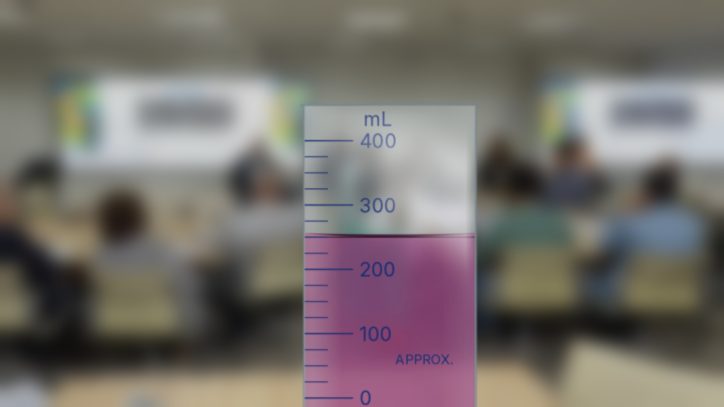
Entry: 250 mL
